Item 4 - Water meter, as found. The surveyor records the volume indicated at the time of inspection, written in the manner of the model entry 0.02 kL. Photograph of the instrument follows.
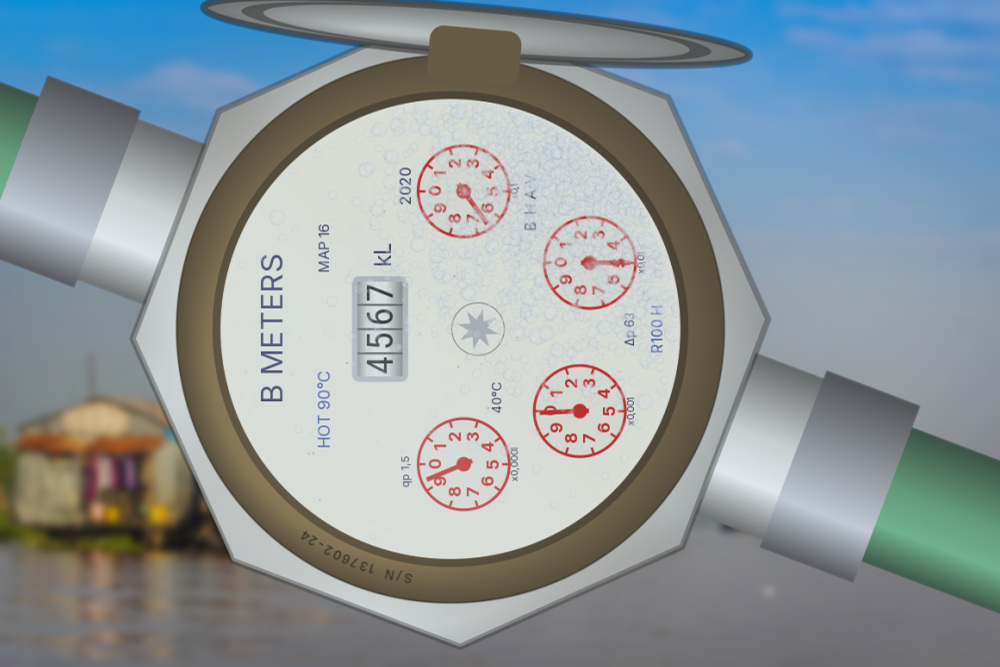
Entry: 4567.6499 kL
